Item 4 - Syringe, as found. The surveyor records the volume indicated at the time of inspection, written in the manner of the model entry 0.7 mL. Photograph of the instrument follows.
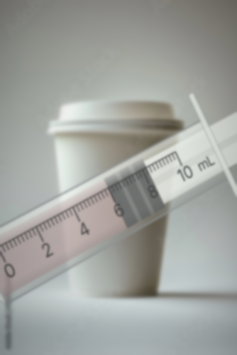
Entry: 6 mL
